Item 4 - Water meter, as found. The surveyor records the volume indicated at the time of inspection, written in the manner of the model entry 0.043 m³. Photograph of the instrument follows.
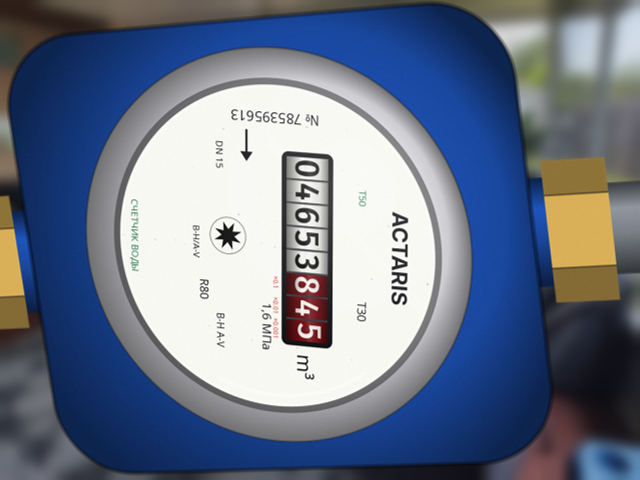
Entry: 4653.845 m³
